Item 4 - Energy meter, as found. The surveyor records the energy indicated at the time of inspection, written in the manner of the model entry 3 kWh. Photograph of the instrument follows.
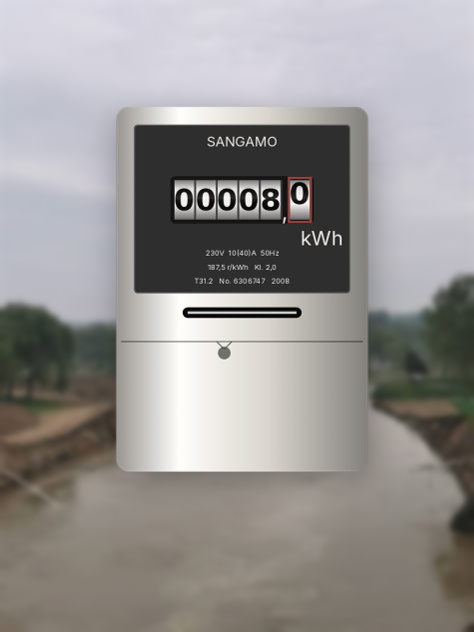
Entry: 8.0 kWh
